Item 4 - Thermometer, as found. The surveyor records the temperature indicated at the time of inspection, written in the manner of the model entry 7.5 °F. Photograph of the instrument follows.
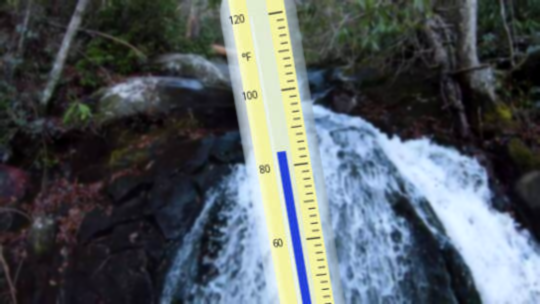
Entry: 84 °F
